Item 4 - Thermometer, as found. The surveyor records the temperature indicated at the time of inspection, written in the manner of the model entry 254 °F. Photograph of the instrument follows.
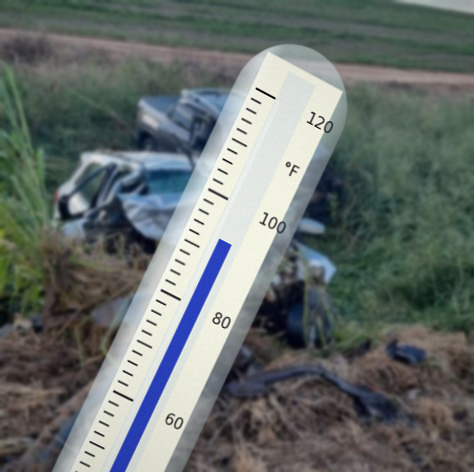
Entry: 93 °F
